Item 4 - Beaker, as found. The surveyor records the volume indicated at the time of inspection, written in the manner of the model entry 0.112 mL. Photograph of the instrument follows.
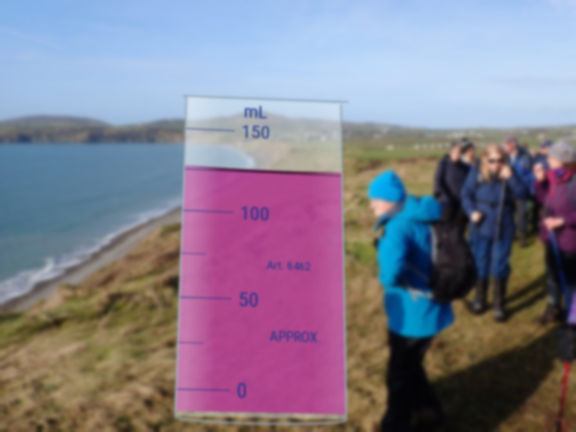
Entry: 125 mL
